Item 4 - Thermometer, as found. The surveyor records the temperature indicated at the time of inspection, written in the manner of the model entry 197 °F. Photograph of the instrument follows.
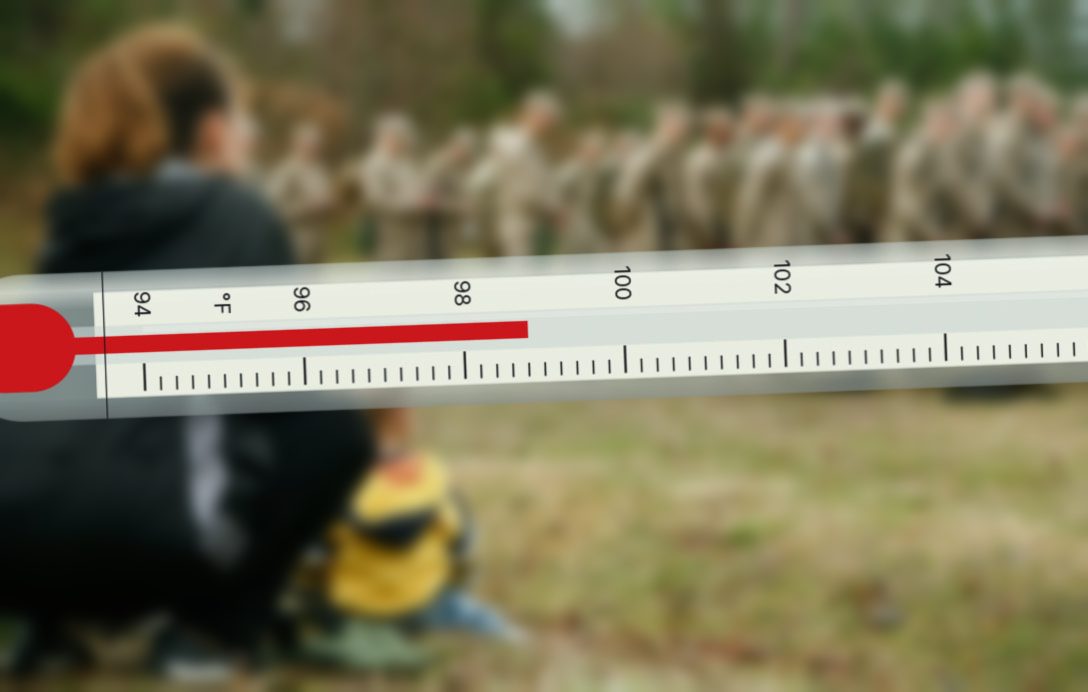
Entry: 98.8 °F
